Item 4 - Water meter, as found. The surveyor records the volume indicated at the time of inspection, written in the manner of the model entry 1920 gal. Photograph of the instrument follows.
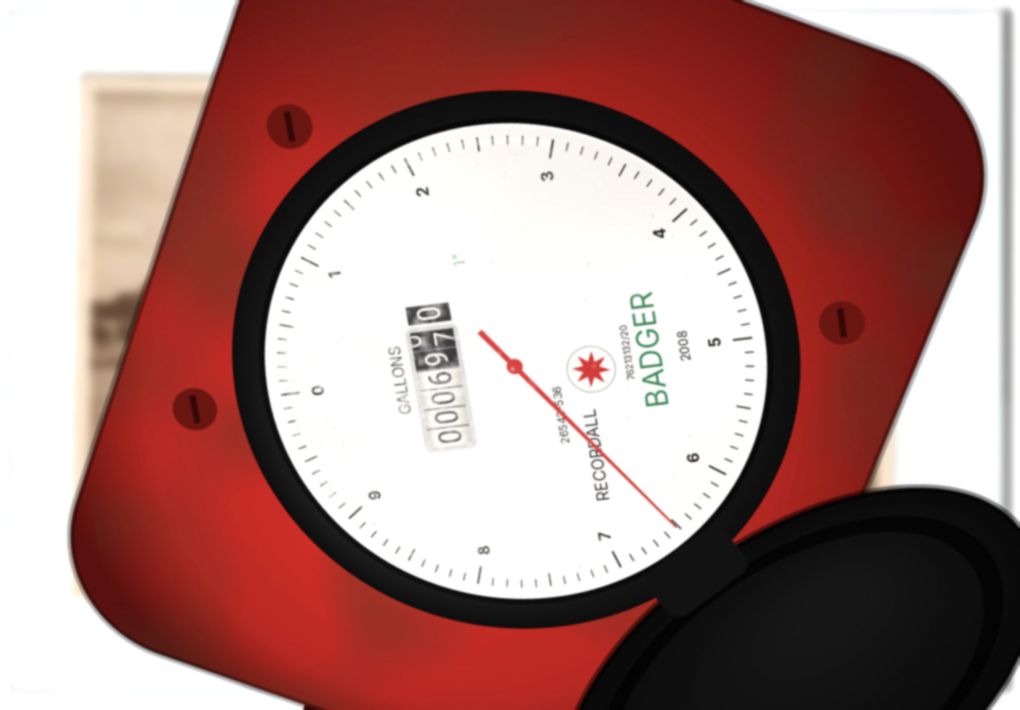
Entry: 6966.5 gal
